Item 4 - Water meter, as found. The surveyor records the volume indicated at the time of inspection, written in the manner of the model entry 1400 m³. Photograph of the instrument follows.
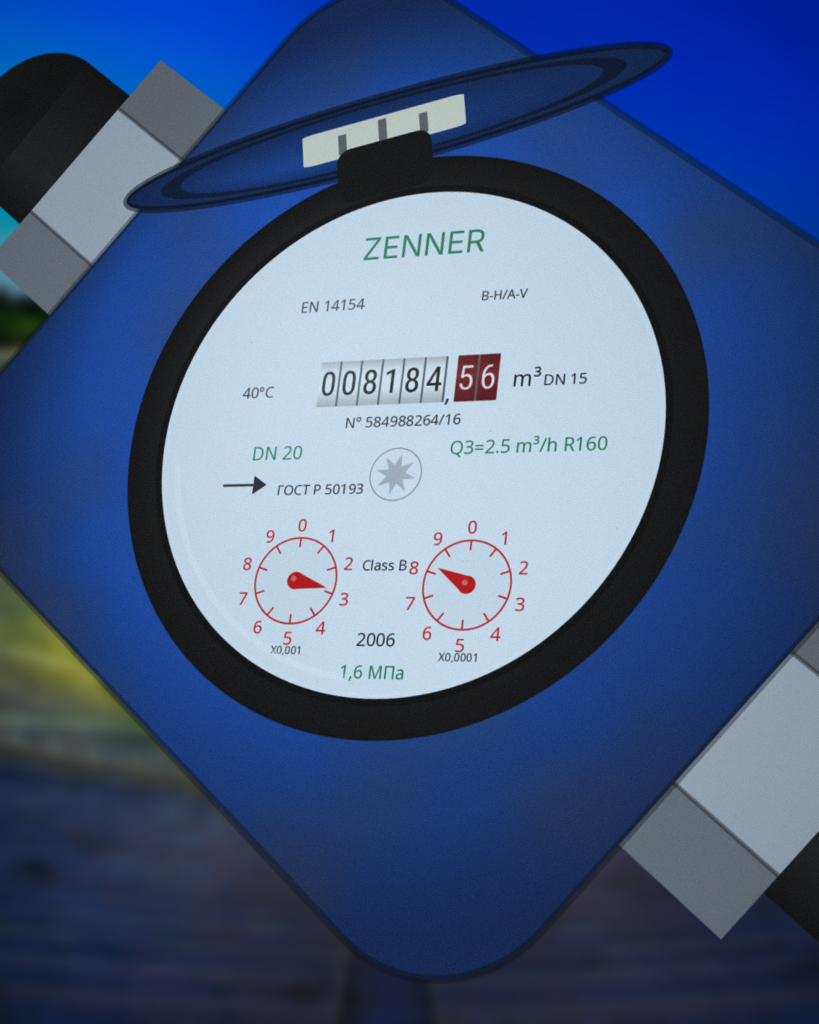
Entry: 8184.5628 m³
